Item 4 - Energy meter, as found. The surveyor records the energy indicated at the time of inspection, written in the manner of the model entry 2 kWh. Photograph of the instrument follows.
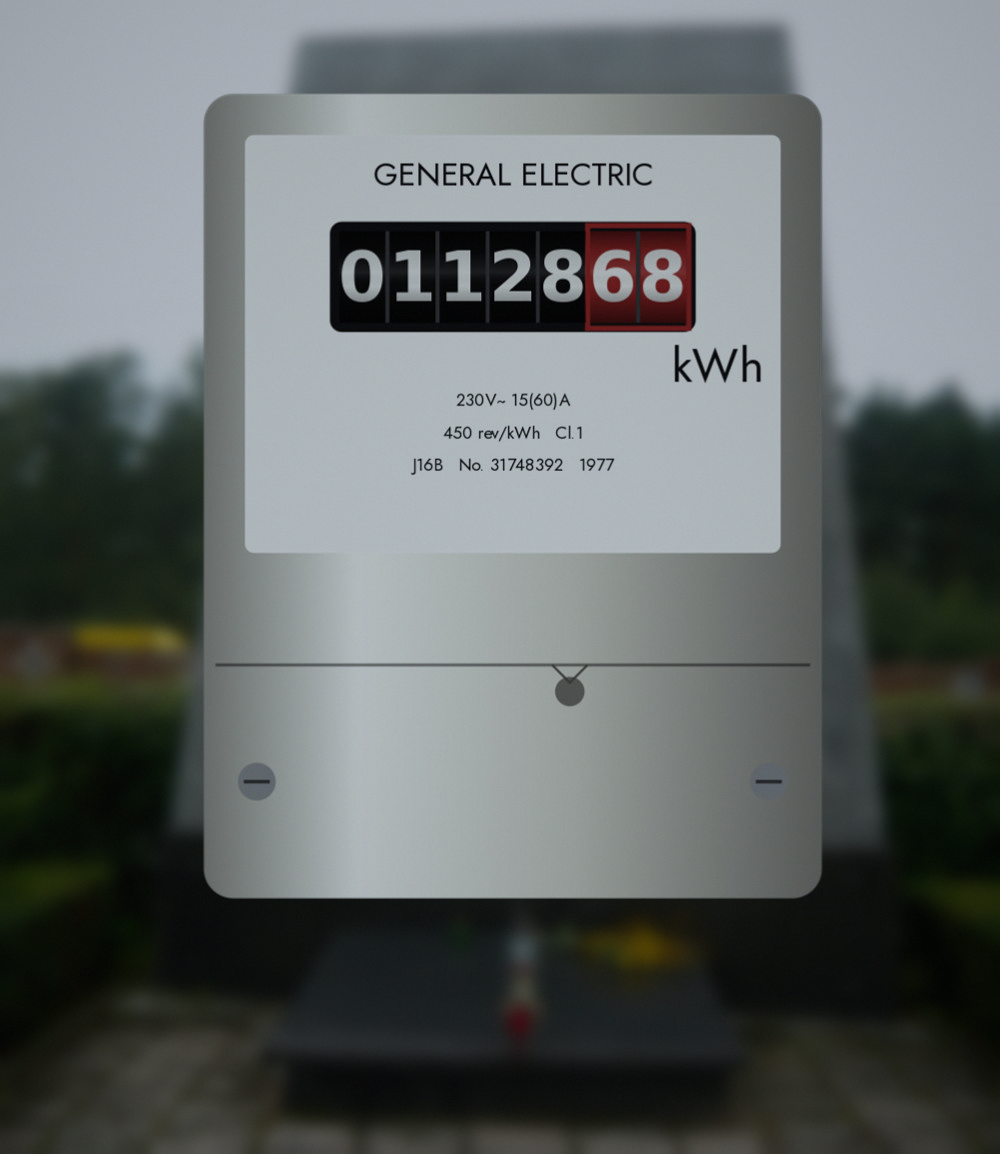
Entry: 1128.68 kWh
